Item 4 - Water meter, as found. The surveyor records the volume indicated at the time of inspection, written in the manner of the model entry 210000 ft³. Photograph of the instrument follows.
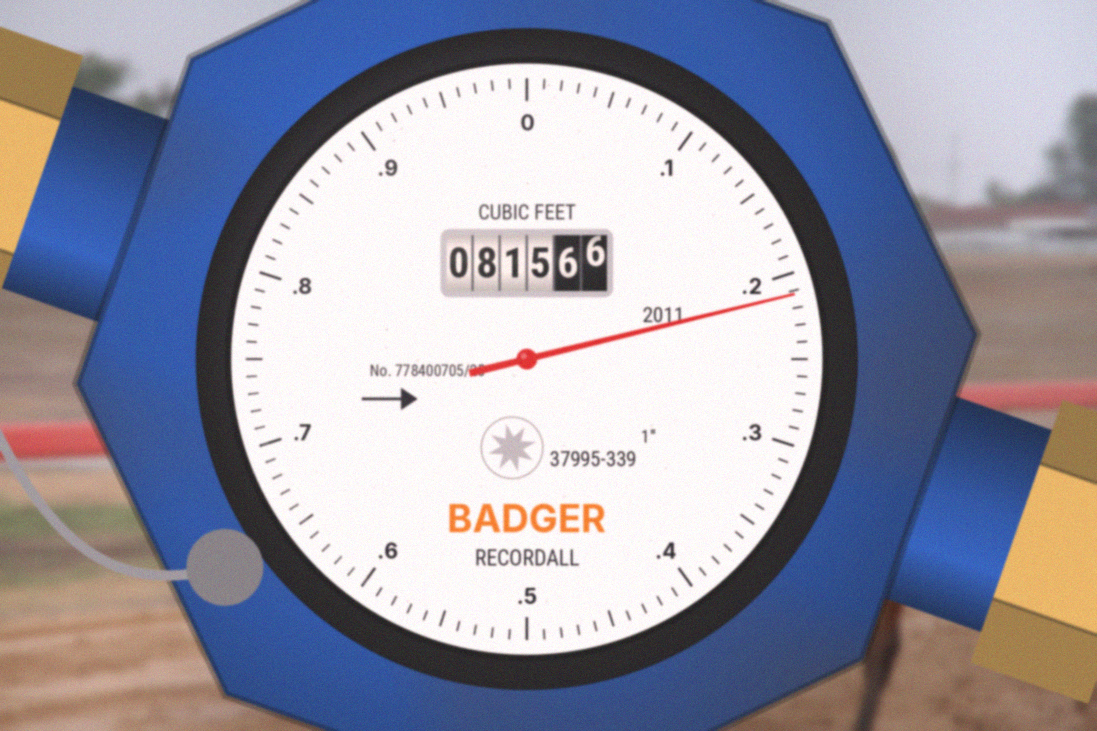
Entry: 81566.21 ft³
